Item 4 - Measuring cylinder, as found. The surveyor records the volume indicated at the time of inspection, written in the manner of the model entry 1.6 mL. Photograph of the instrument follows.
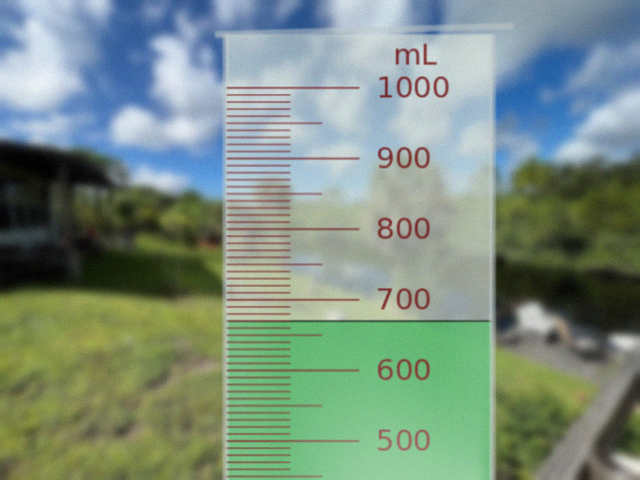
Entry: 670 mL
